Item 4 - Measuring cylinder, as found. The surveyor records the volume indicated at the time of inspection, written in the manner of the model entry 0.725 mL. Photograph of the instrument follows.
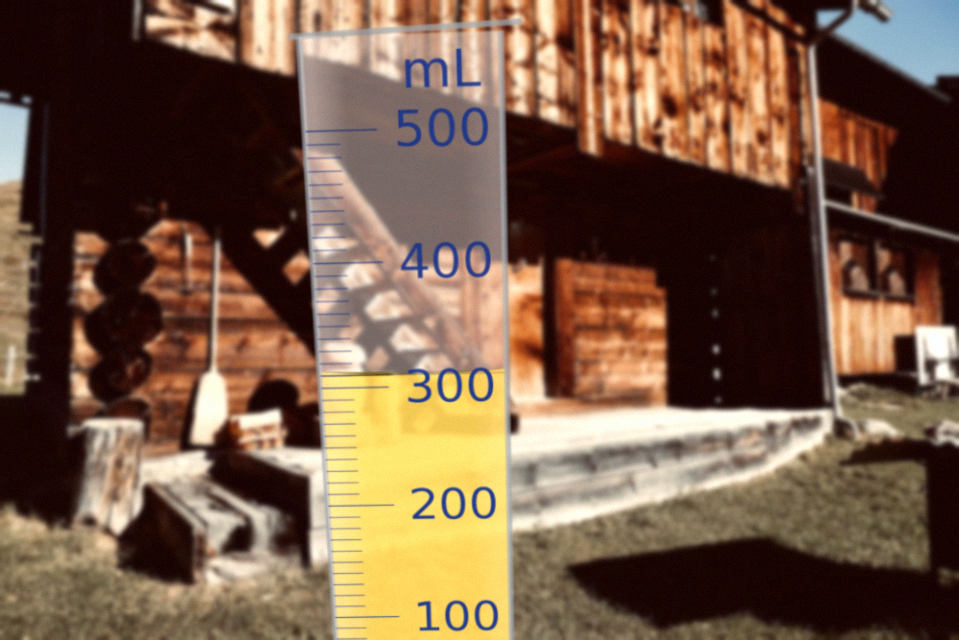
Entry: 310 mL
